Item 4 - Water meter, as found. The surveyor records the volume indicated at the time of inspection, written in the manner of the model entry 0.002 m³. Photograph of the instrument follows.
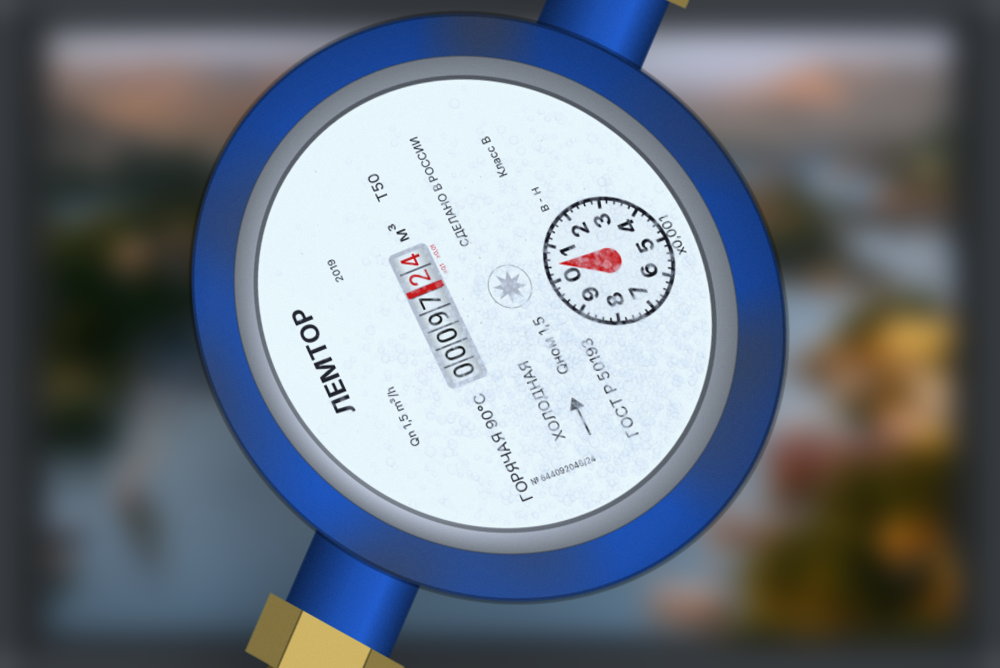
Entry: 97.240 m³
